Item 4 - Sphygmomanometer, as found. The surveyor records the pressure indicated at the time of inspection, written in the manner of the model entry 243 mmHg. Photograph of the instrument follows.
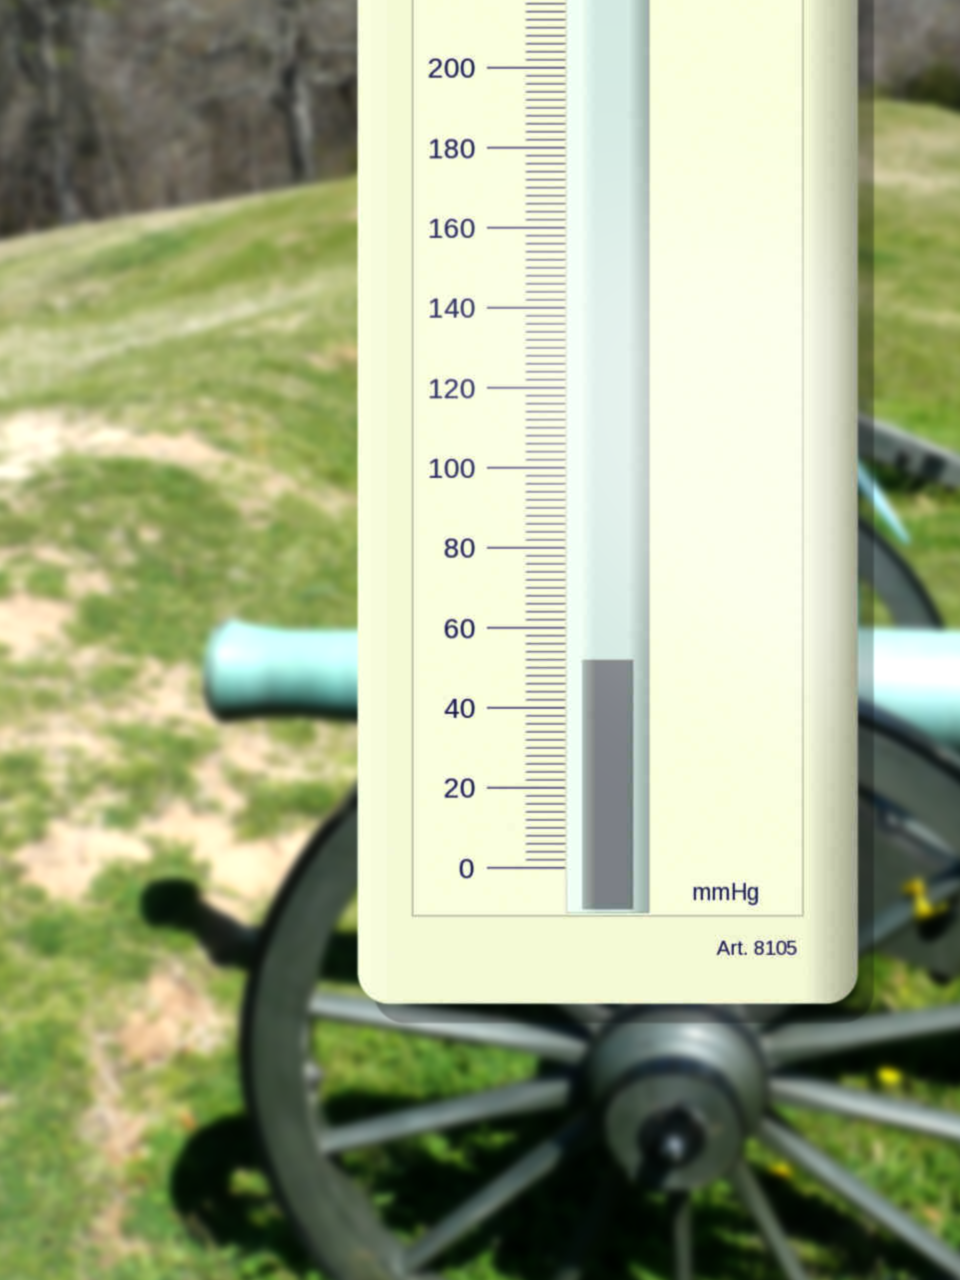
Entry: 52 mmHg
